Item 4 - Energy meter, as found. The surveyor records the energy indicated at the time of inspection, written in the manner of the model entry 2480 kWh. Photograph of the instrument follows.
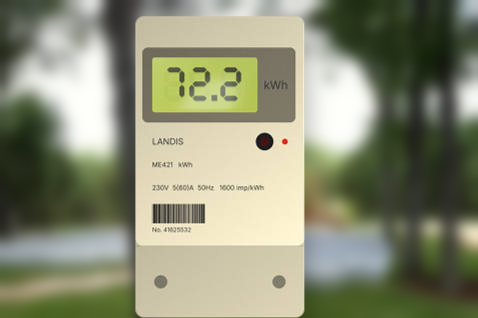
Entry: 72.2 kWh
